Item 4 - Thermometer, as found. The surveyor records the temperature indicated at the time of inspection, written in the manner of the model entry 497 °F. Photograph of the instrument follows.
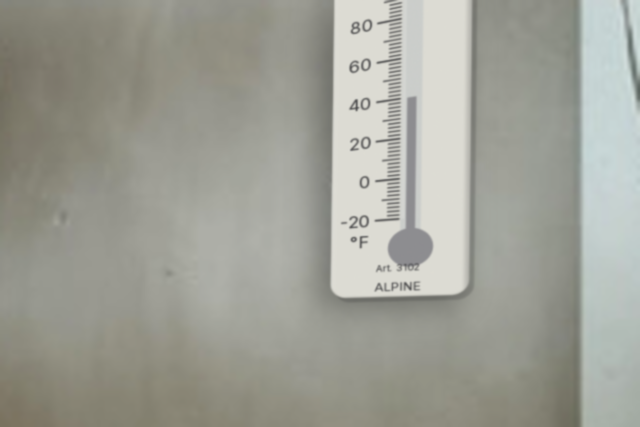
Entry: 40 °F
